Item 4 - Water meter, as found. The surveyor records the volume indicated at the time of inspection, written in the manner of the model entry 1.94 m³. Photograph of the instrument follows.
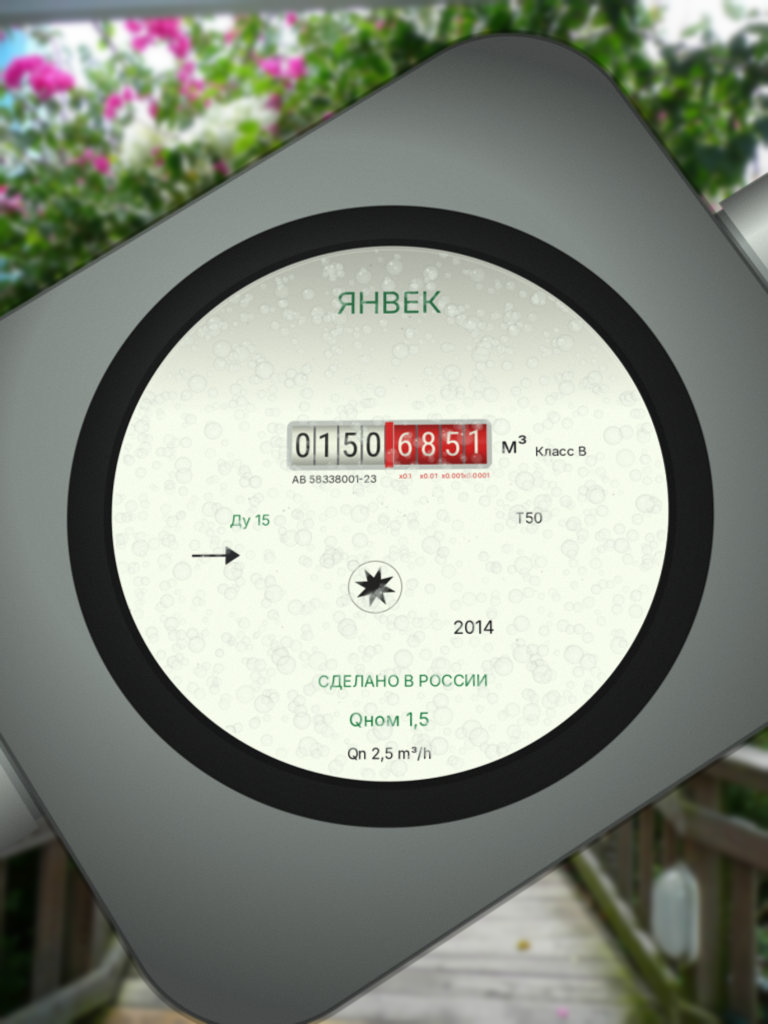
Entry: 150.6851 m³
